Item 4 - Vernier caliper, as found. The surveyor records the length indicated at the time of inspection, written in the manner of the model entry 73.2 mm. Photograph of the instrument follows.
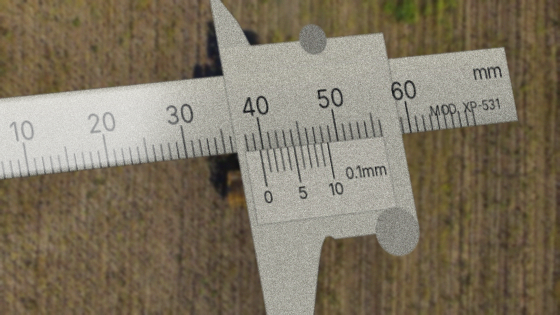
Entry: 39.6 mm
